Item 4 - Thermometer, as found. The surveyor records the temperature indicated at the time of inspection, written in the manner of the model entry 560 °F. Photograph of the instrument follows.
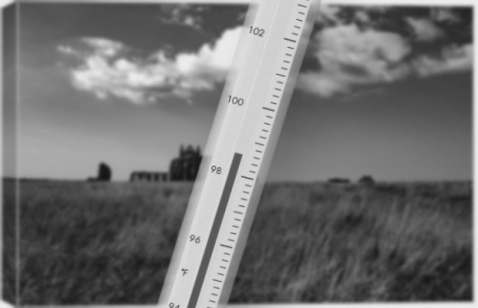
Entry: 98.6 °F
